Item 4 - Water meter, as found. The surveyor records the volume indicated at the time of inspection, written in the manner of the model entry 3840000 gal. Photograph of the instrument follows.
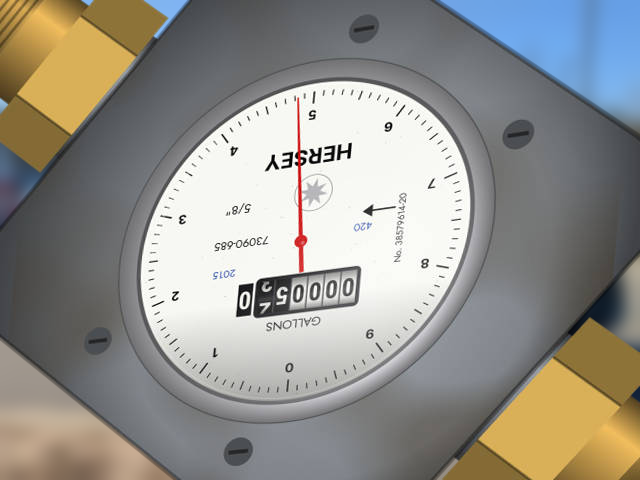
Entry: 524.8 gal
